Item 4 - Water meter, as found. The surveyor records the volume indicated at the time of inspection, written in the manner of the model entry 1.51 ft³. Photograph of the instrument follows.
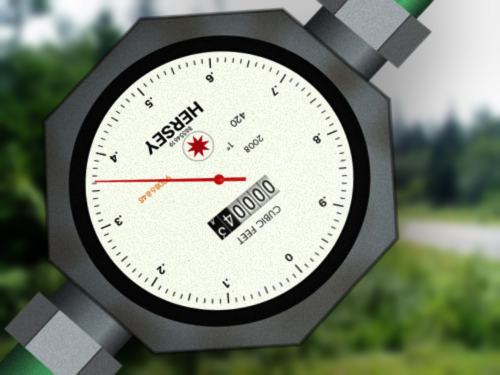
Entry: 43.36 ft³
